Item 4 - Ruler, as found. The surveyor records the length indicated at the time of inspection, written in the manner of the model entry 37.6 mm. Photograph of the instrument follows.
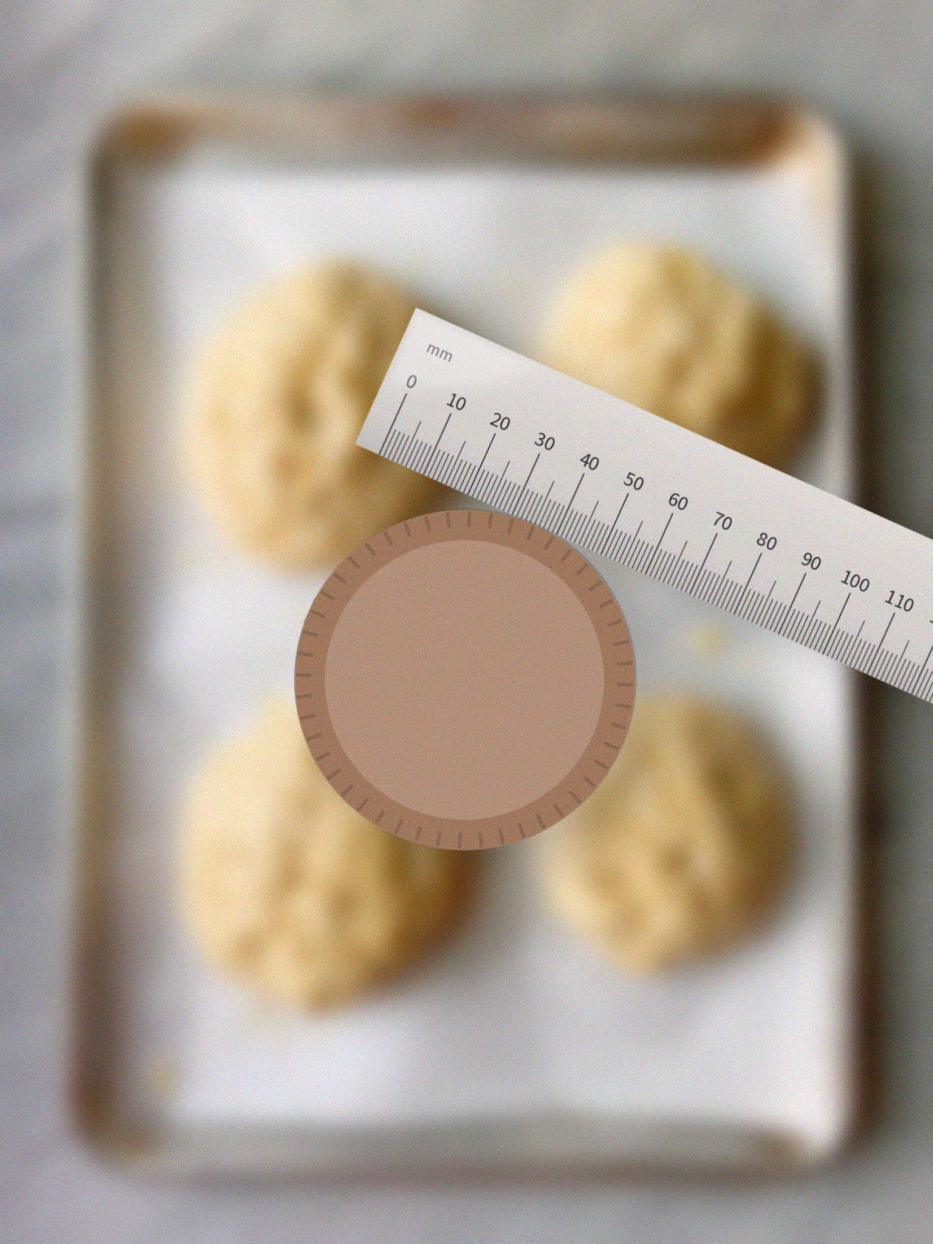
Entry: 70 mm
